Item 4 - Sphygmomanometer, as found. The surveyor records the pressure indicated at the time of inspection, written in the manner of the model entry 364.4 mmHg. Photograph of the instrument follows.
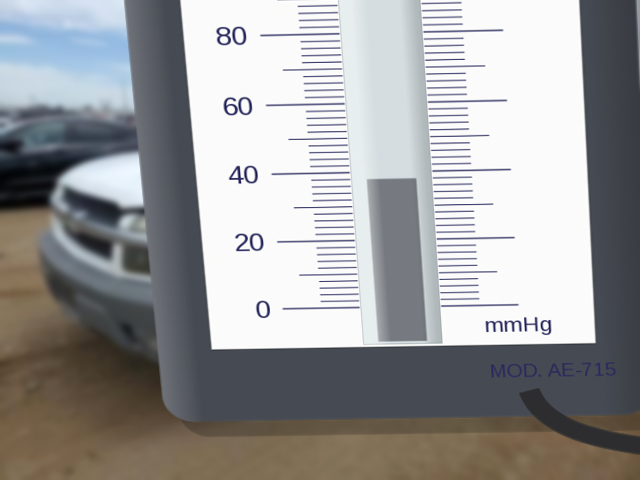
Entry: 38 mmHg
